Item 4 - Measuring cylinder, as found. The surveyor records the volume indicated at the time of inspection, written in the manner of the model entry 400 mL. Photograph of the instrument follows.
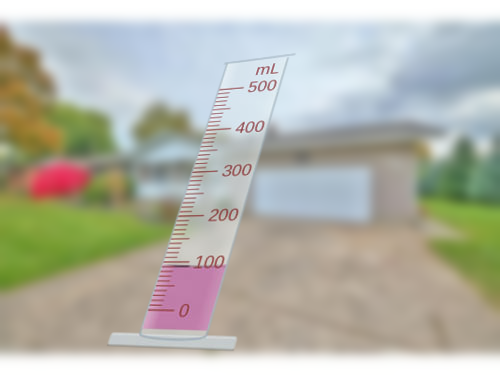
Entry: 90 mL
